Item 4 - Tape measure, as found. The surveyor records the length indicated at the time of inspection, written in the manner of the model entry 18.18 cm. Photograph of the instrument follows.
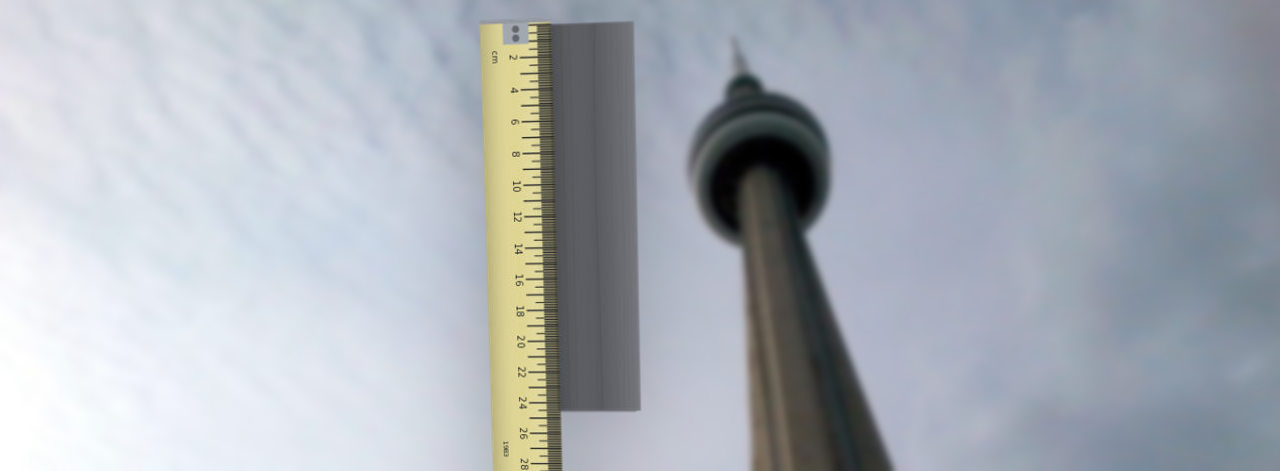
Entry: 24.5 cm
